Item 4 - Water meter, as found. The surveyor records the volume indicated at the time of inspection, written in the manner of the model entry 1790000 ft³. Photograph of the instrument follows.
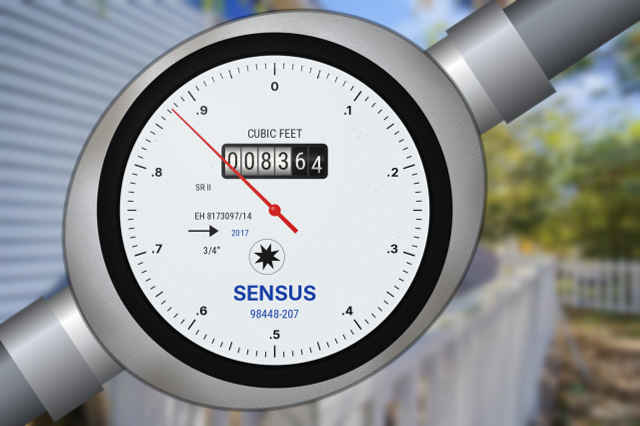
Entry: 8363.87 ft³
